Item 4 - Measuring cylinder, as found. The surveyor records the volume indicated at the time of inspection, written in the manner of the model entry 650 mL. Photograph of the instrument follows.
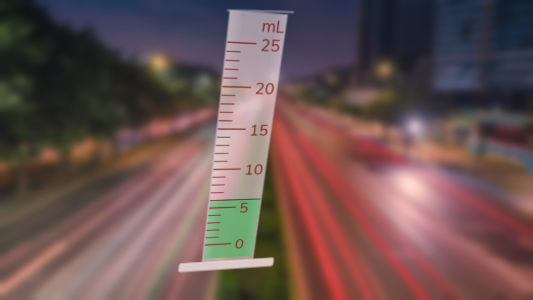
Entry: 6 mL
